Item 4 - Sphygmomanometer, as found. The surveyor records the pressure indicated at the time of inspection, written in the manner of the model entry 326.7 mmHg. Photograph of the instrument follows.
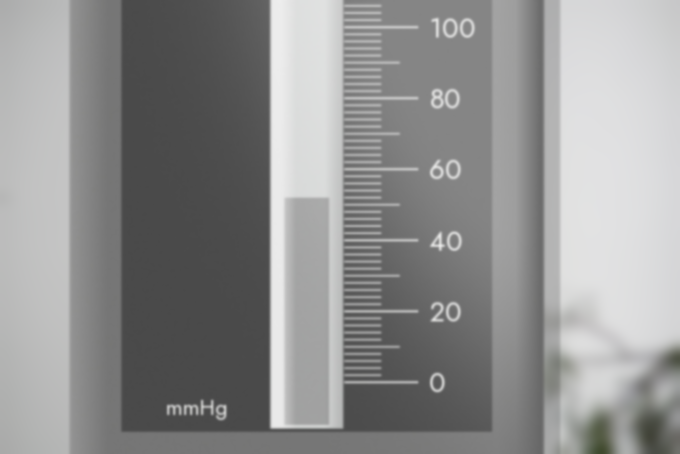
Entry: 52 mmHg
